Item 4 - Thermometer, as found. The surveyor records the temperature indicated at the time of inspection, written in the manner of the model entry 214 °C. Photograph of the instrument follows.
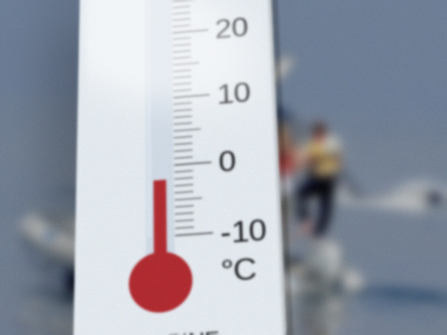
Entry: -2 °C
